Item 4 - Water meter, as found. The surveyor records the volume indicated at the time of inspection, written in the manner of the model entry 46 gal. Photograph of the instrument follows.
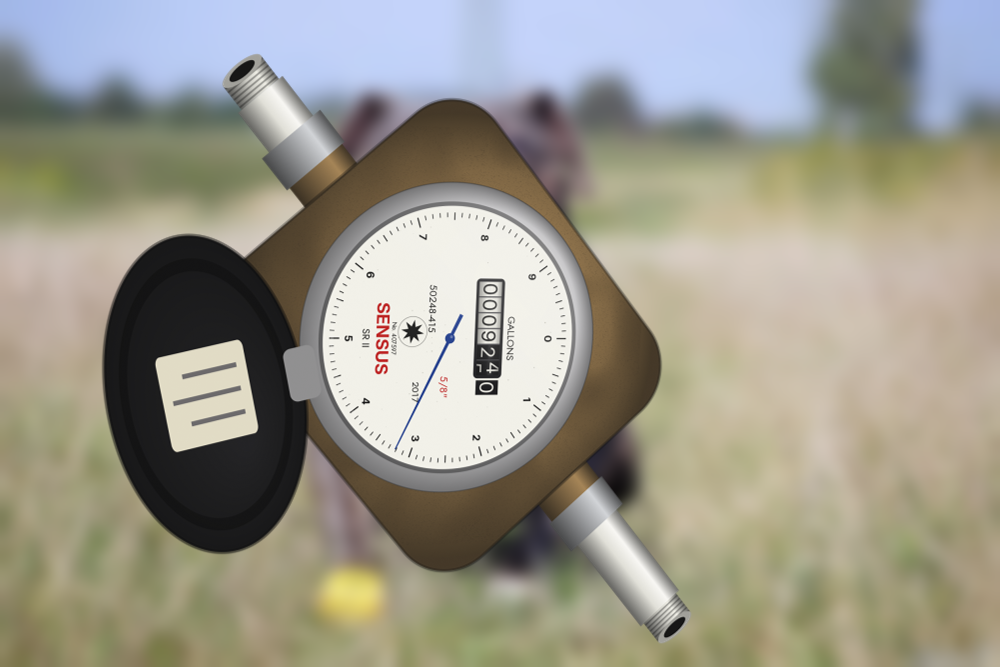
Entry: 9243.2 gal
